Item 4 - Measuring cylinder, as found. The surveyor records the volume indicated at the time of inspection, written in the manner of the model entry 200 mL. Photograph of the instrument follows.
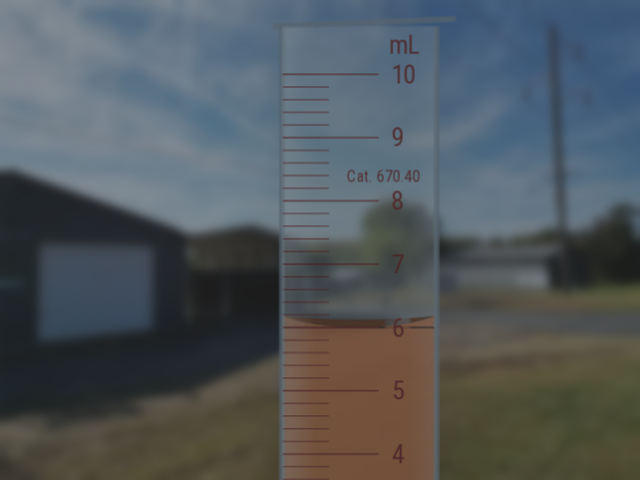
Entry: 6 mL
